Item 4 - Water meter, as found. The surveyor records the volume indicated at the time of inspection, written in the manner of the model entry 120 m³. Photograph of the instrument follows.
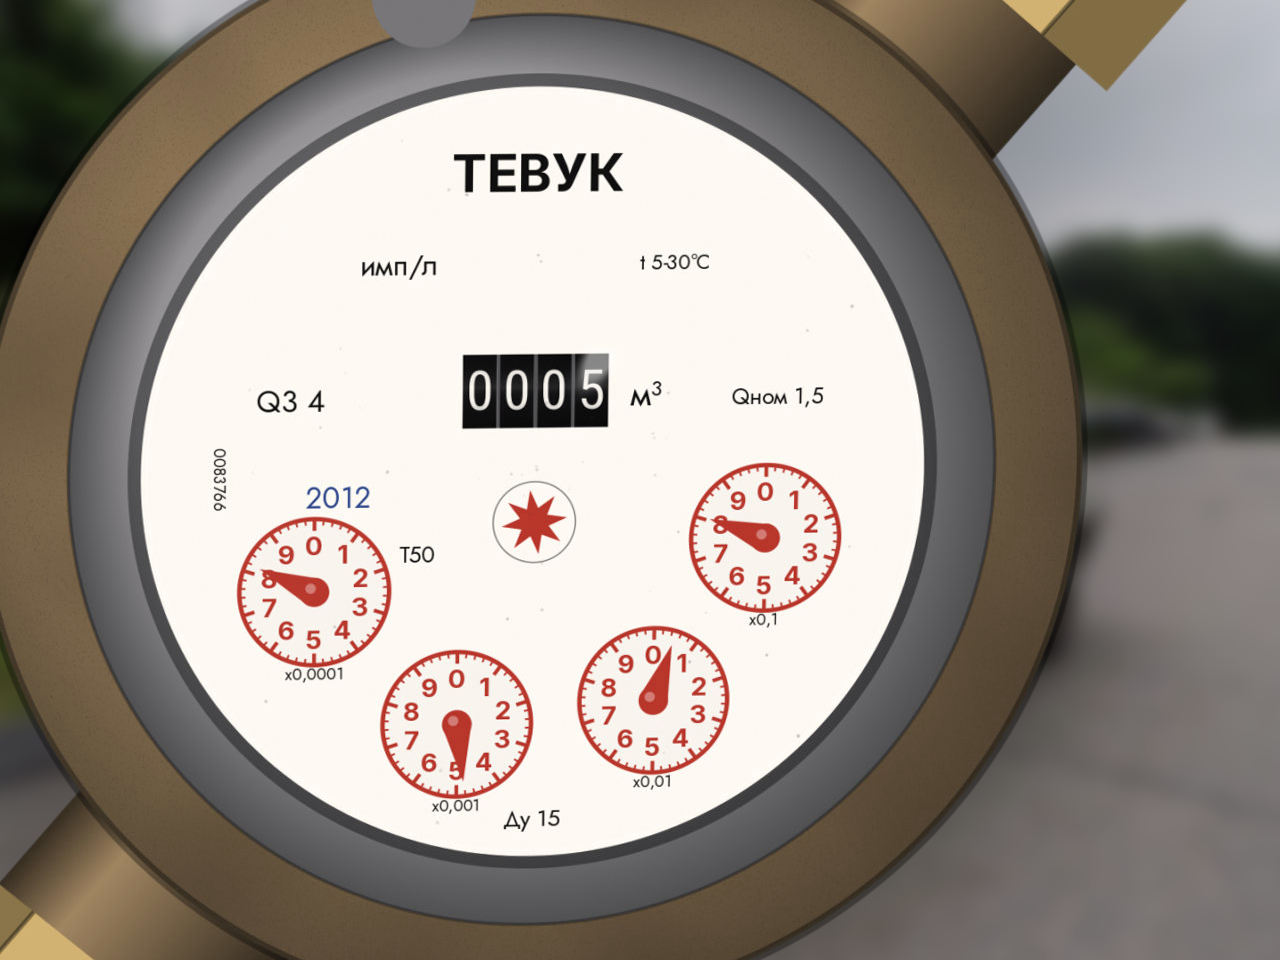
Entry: 5.8048 m³
